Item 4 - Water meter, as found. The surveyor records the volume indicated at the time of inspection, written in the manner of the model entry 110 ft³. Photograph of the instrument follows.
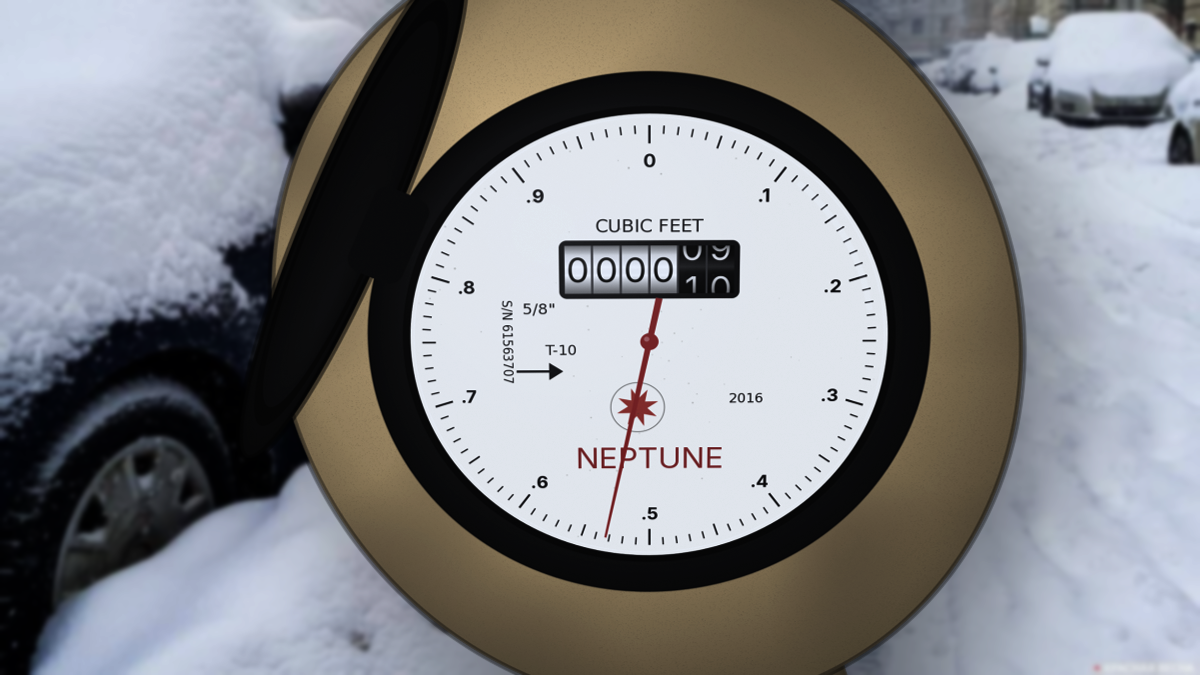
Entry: 9.53 ft³
